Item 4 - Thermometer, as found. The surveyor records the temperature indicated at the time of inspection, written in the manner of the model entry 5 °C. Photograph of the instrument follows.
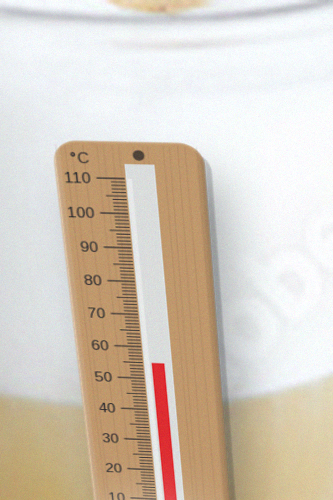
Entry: 55 °C
